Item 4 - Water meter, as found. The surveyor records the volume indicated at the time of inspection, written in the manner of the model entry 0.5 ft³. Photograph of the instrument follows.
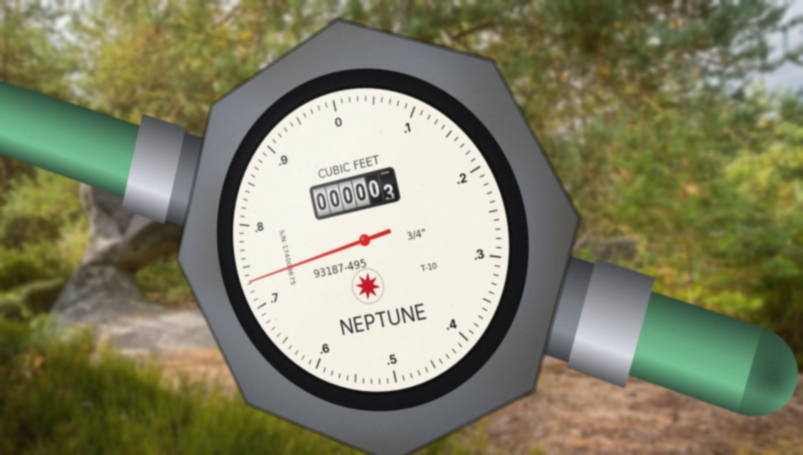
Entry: 2.73 ft³
